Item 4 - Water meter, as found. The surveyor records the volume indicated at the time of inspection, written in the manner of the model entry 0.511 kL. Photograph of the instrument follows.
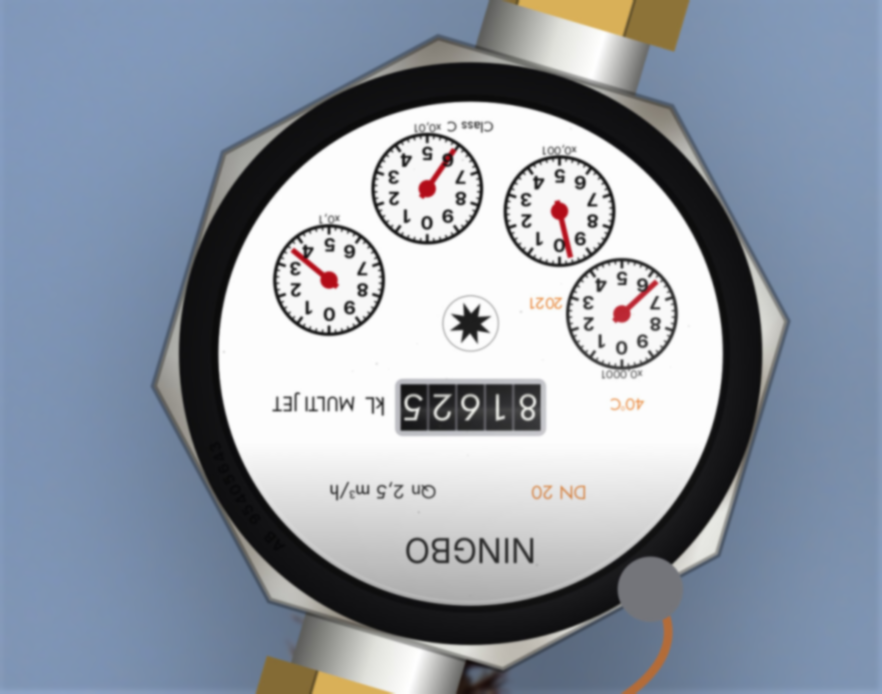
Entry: 81625.3596 kL
